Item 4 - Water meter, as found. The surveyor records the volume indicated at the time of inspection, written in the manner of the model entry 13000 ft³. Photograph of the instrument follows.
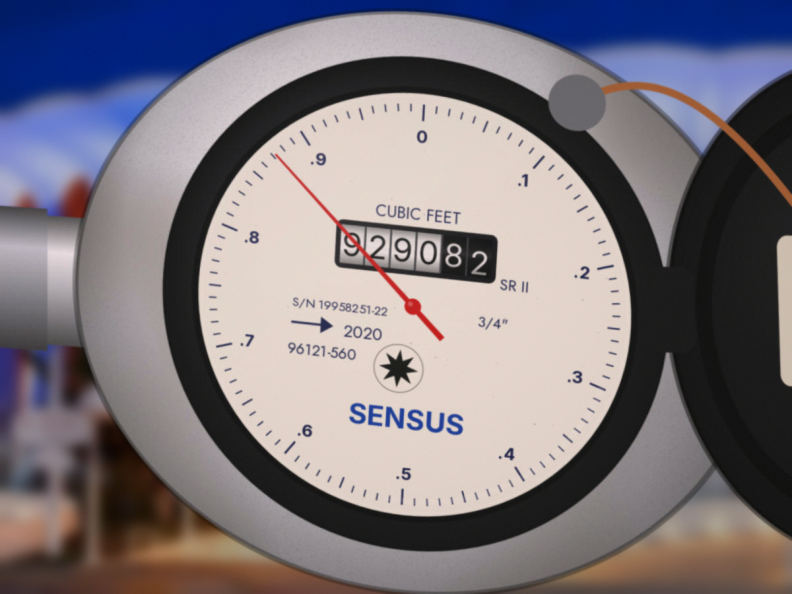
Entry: 929081.87 ft³
